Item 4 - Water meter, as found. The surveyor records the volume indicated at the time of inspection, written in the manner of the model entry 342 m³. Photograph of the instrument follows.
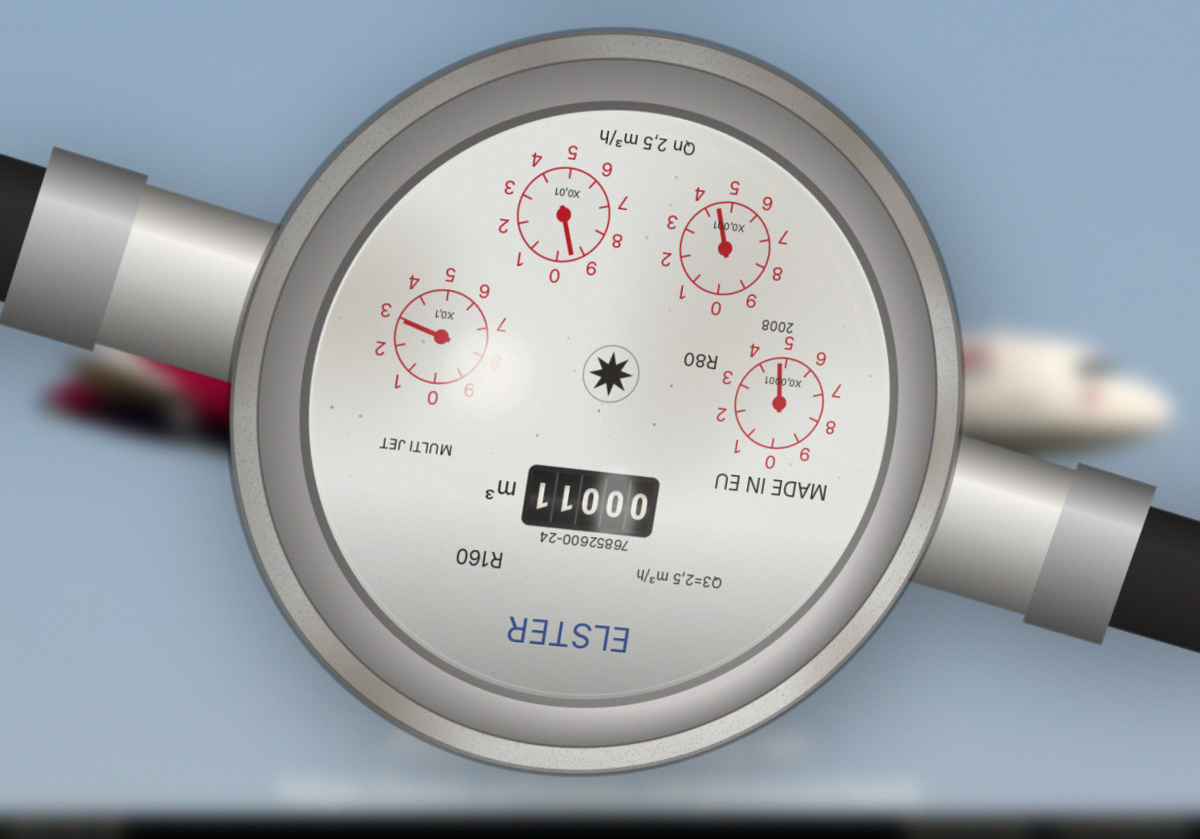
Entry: 11.2944 m³
